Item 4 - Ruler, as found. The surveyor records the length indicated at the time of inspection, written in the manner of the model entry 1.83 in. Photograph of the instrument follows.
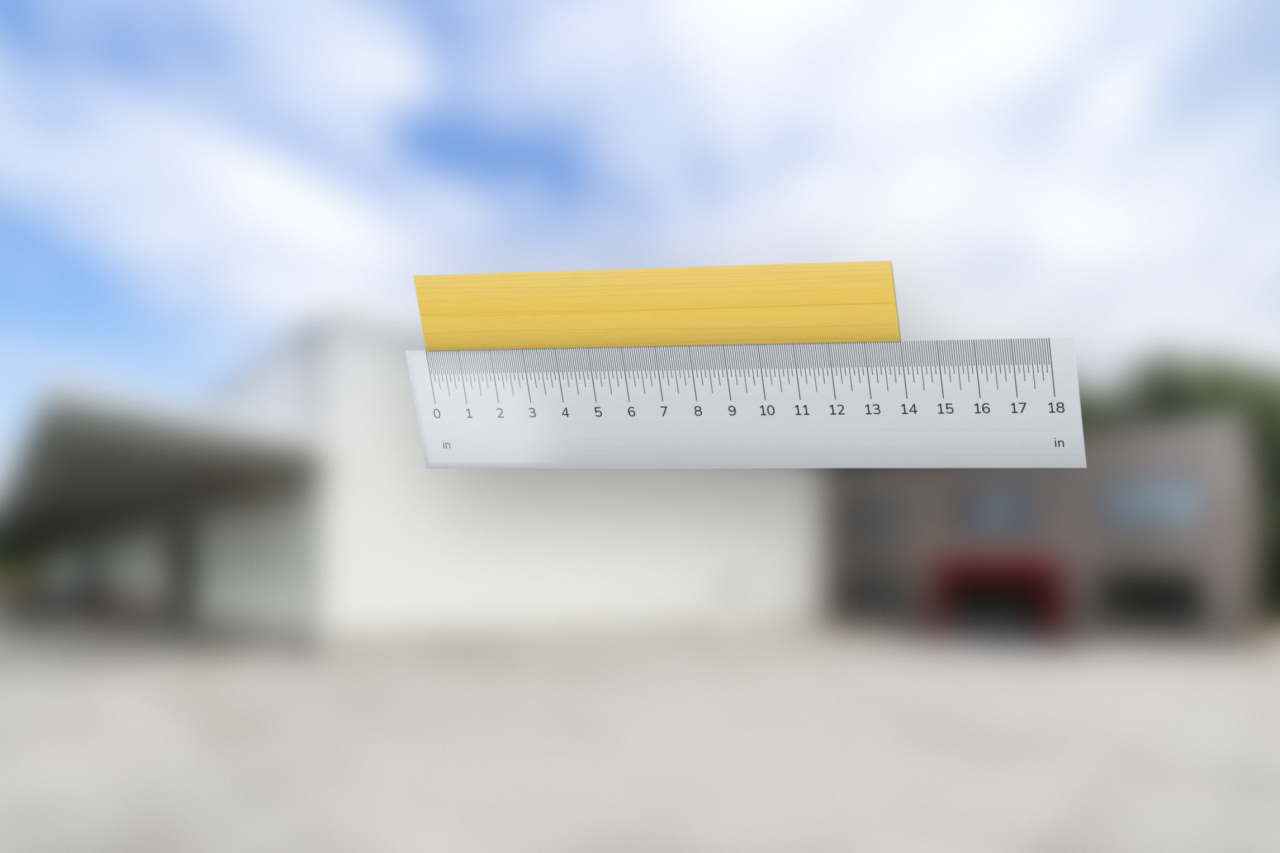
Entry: 14 in
